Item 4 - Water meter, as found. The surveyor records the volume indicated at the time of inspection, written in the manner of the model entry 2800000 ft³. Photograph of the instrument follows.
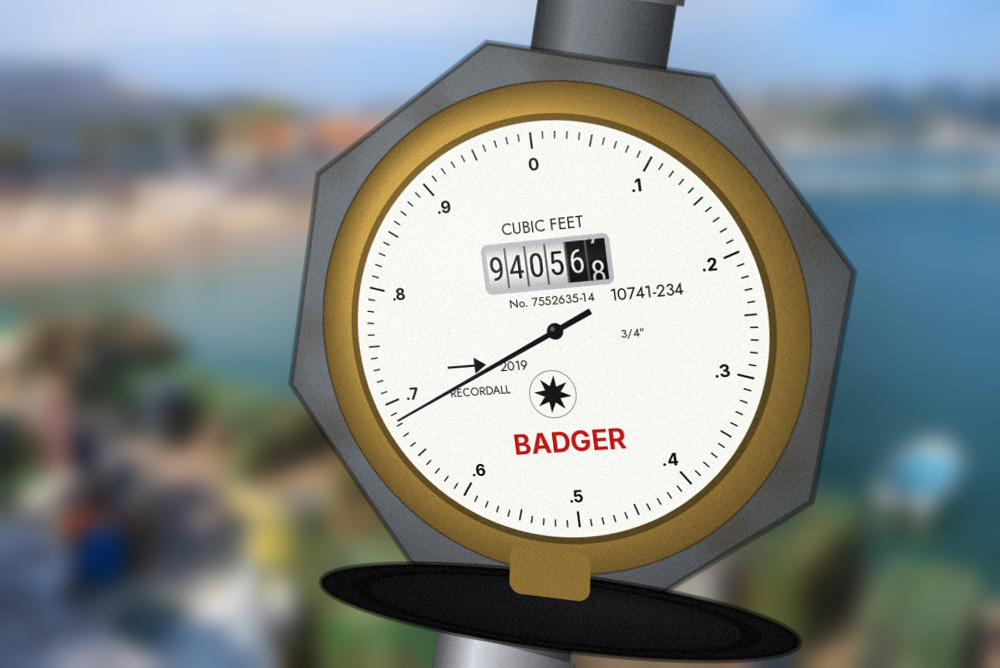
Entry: 940567.68 ft³
